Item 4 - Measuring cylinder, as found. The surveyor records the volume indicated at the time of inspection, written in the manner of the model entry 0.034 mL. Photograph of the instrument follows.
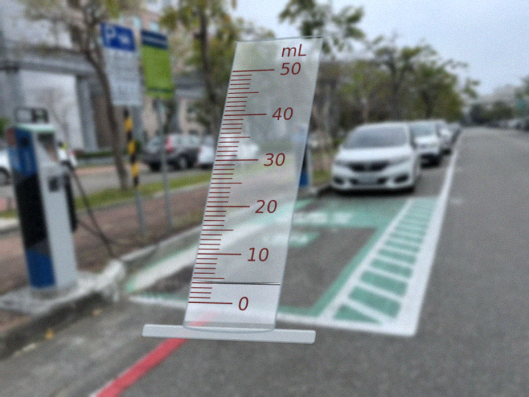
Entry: 4 mL
